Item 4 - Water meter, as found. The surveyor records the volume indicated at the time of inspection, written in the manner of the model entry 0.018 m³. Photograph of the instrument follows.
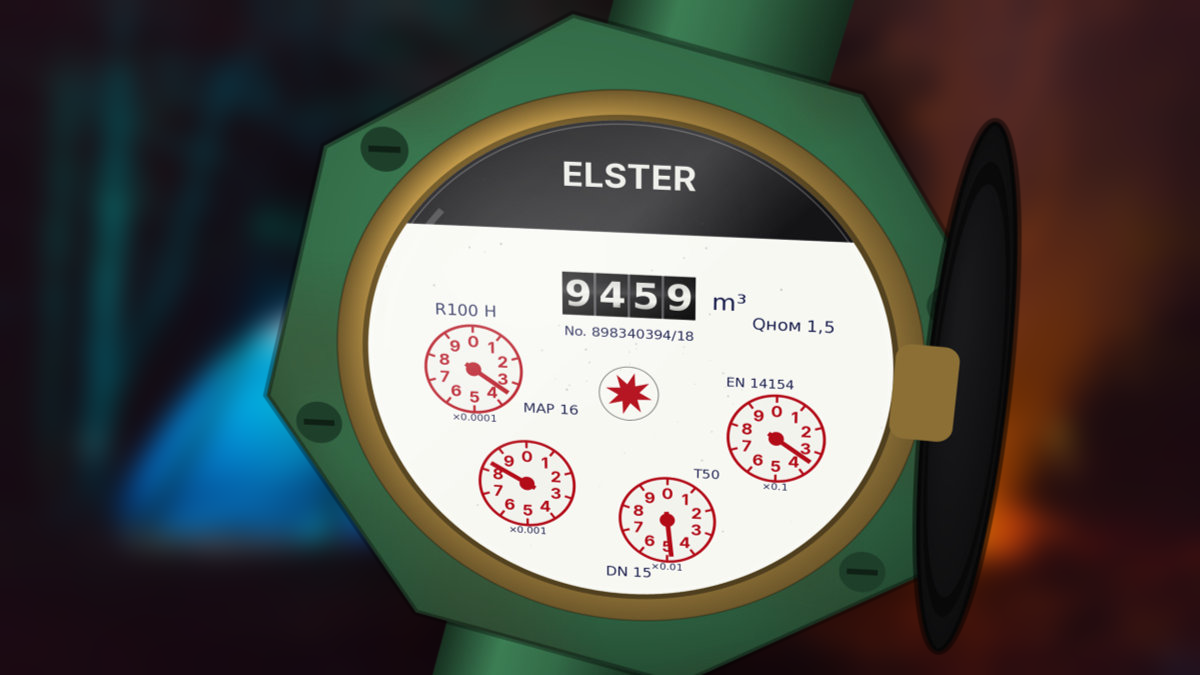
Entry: 9459.3483 m³
